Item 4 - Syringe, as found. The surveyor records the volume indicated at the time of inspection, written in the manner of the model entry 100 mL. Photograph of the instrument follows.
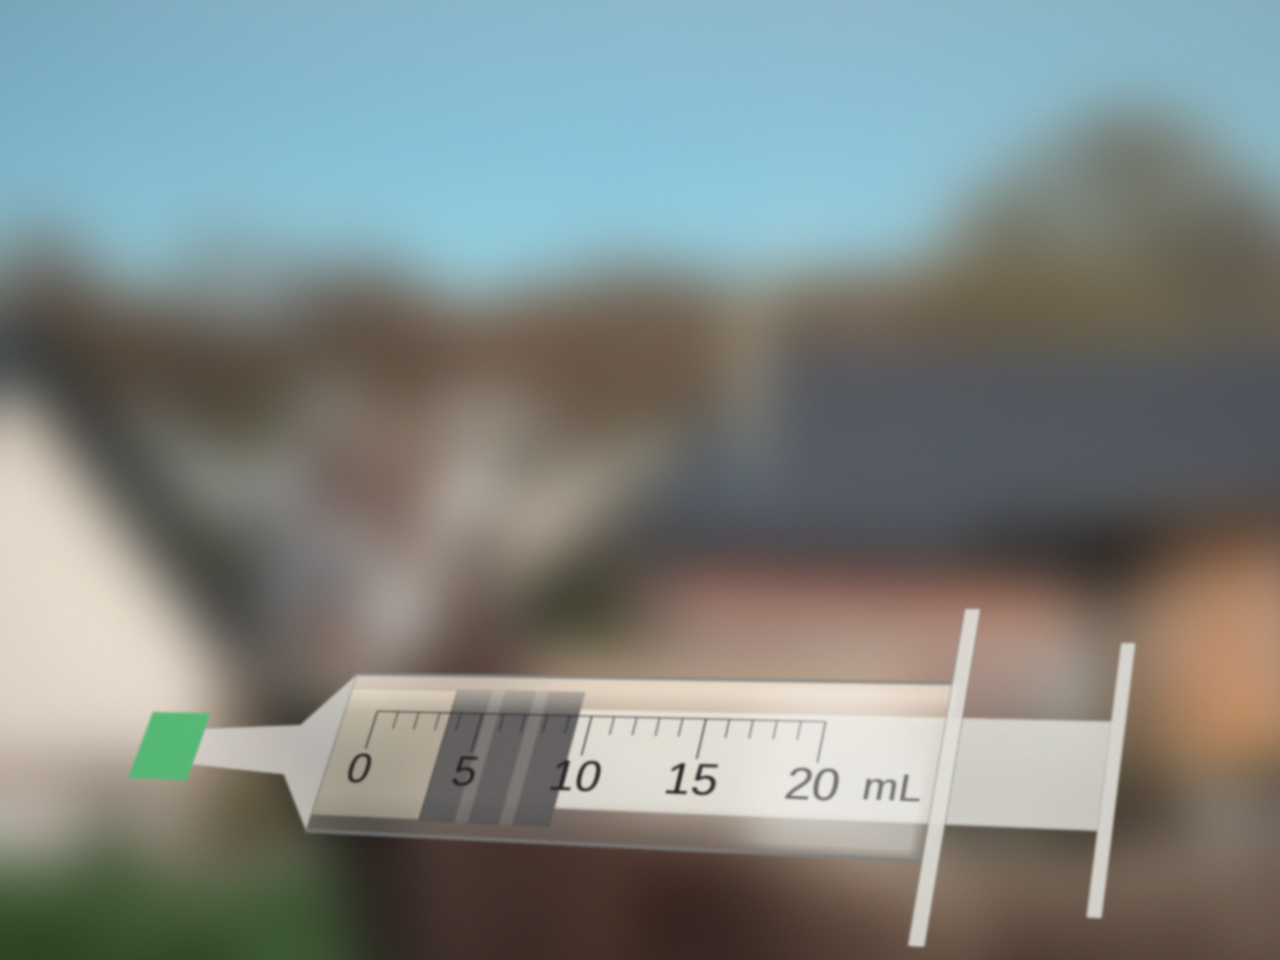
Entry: 3.5 mL
